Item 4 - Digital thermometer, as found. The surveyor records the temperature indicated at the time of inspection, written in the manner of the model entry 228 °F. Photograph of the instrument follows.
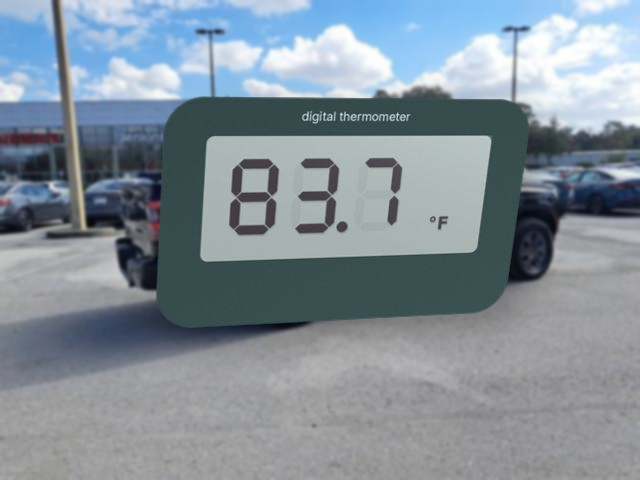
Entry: 83.7 °F
